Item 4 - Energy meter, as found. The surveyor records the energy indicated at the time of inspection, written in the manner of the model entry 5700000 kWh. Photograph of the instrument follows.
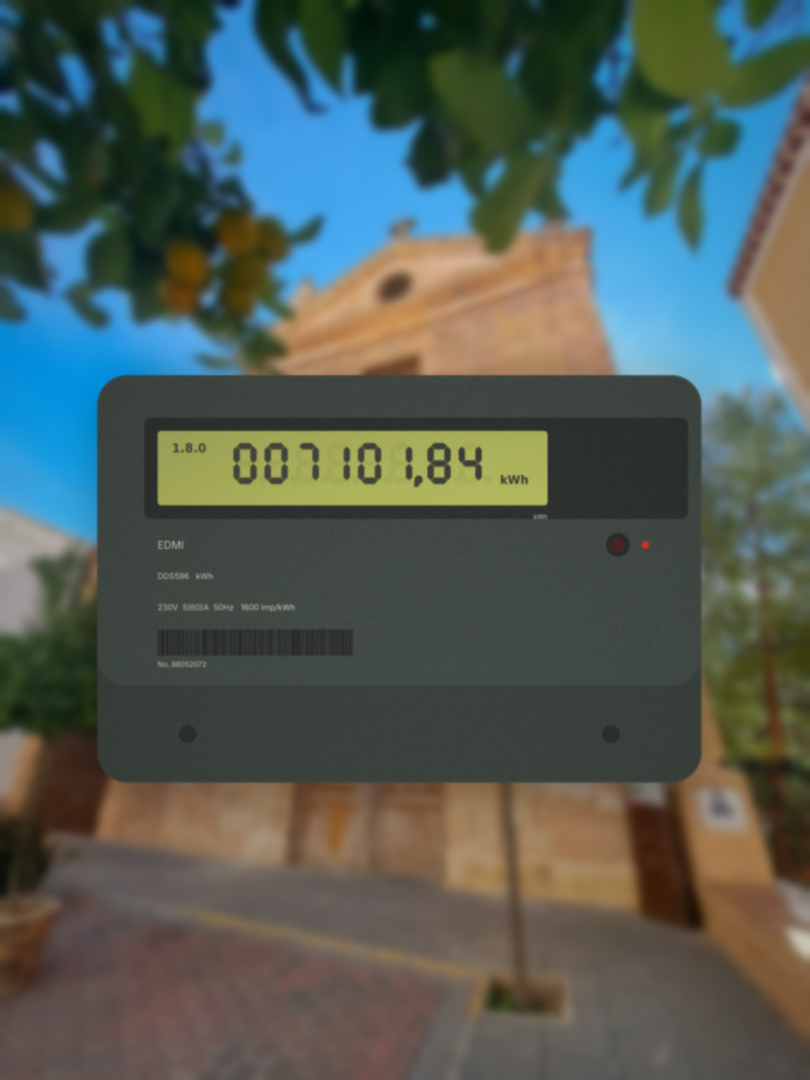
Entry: 7101.84 kWh
